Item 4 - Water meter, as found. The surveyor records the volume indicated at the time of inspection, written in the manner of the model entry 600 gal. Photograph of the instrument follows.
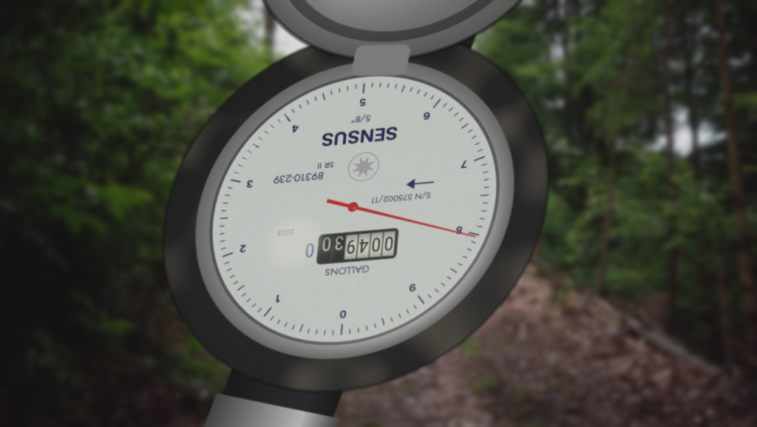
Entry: 49298.0 gal
